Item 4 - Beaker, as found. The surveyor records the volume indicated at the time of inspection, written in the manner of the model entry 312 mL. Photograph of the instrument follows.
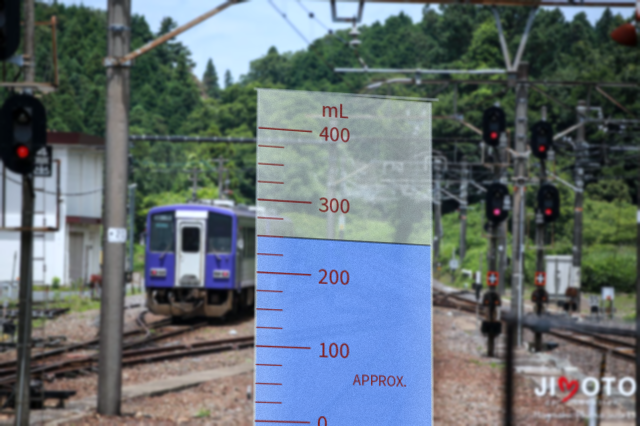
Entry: 250 mL
